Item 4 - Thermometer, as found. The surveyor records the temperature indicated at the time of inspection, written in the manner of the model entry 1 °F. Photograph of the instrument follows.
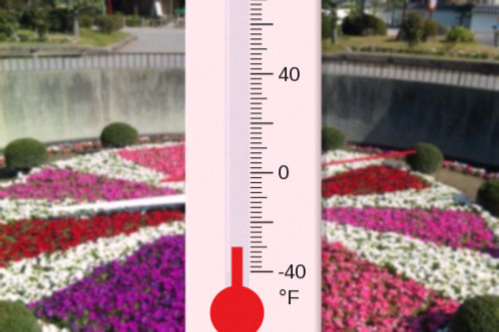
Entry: -30 °F
